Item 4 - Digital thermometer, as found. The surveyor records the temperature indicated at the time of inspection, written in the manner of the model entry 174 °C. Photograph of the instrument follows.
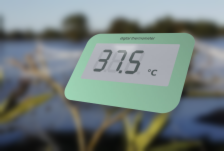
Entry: 37.5 °C
